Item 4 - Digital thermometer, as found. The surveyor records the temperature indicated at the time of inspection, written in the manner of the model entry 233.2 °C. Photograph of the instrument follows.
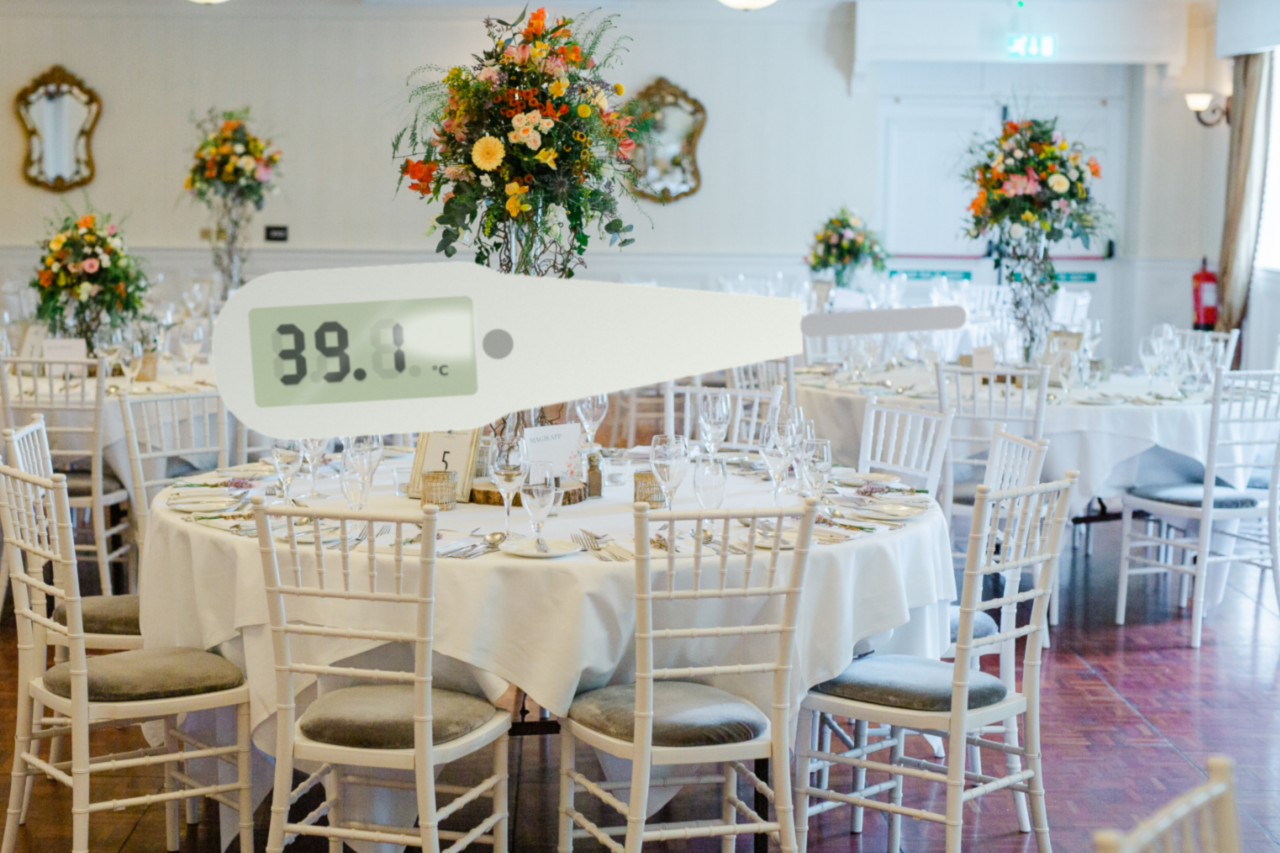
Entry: 39.1 °C
